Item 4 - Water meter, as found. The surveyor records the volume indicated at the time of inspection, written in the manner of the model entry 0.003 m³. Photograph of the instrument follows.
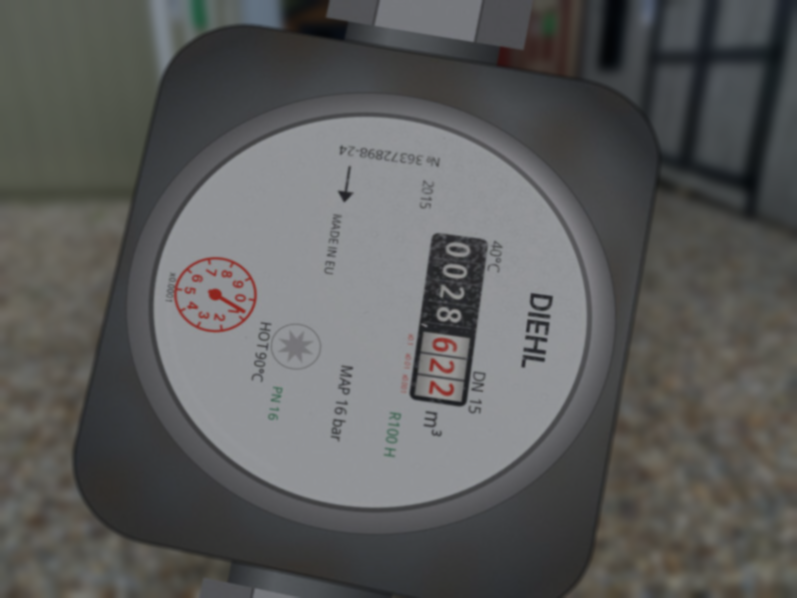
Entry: 28.6220 m³
